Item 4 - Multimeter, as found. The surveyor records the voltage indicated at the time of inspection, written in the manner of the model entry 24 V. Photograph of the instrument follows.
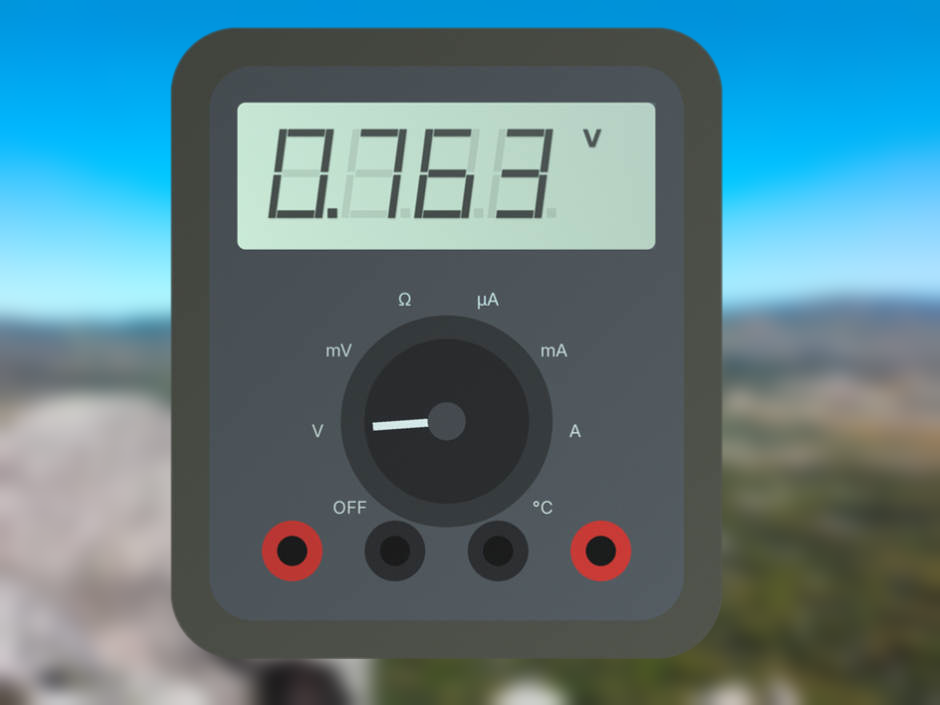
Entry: 0.763 V
